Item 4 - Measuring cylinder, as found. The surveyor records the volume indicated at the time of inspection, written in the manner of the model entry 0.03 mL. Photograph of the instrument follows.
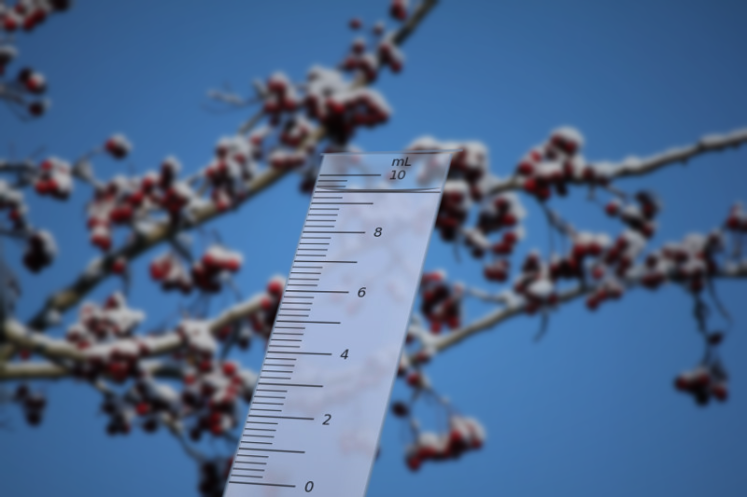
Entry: 9.4 mL
